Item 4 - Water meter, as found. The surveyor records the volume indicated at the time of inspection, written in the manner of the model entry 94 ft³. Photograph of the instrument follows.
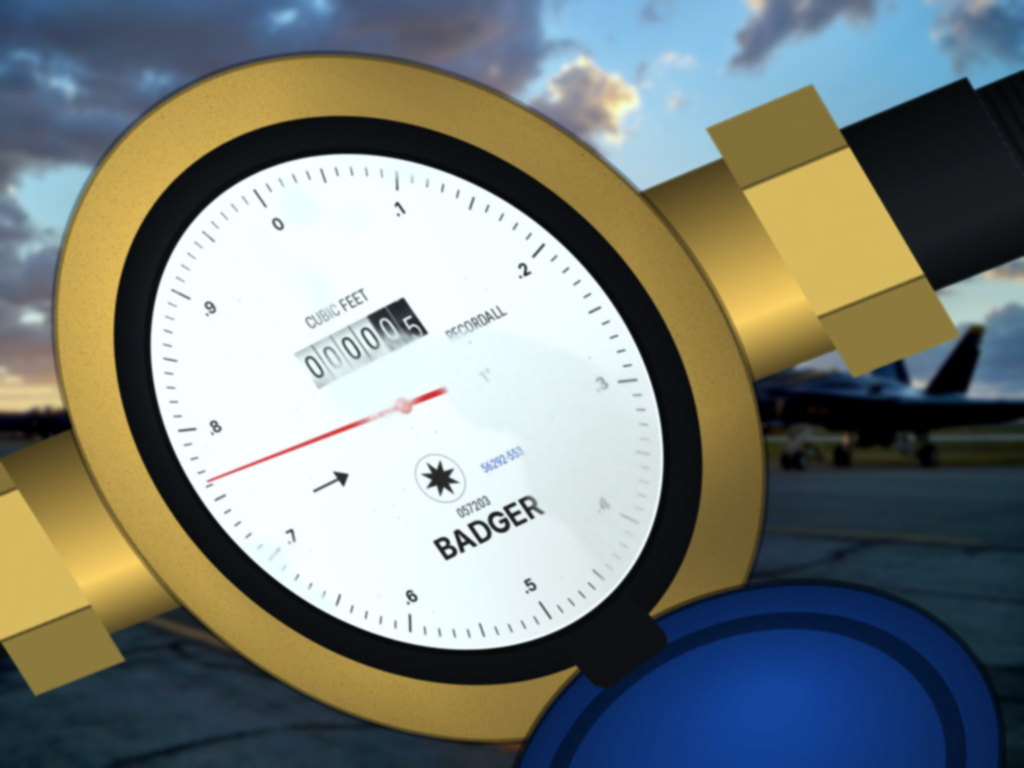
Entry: 4.76 ft³
